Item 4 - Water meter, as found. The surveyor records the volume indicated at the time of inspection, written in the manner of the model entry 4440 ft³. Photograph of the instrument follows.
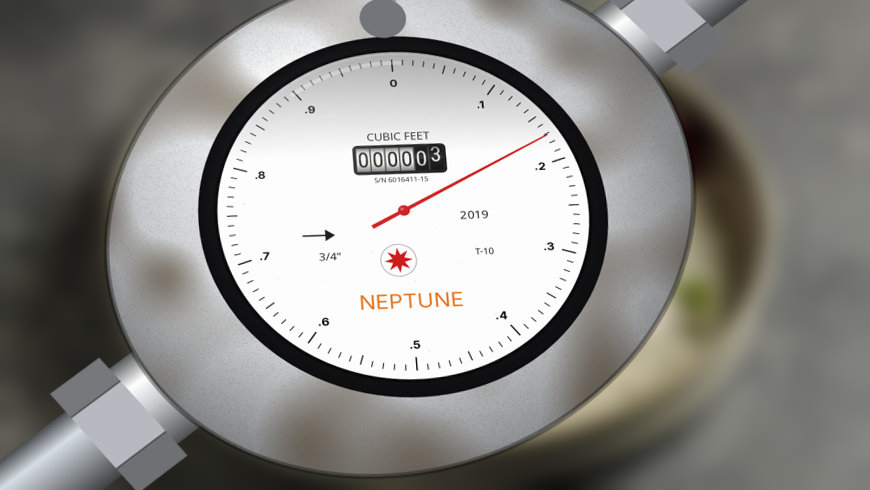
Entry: 3.17 ft³
